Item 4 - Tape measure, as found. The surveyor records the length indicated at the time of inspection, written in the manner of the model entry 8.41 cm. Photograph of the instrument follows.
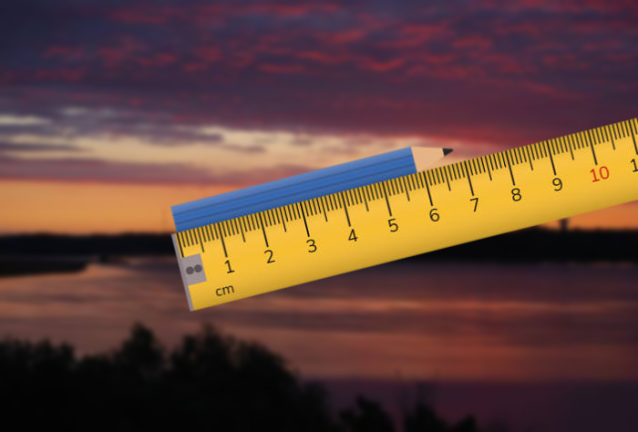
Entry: 6.8 cm
